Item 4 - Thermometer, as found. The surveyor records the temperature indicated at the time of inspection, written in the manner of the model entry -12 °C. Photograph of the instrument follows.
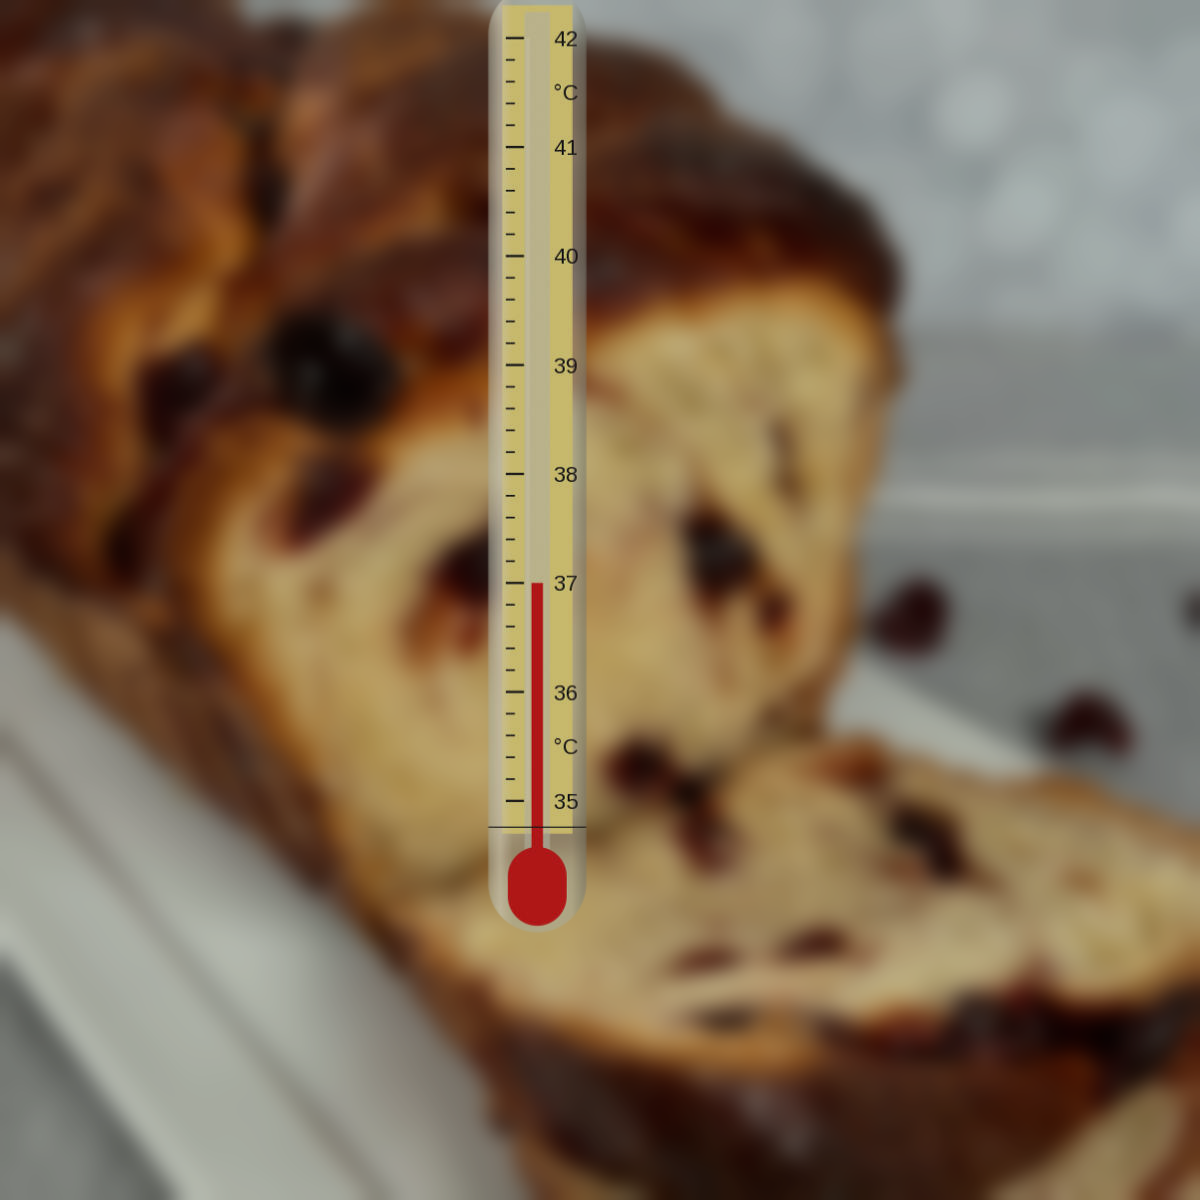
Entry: 37 °C
